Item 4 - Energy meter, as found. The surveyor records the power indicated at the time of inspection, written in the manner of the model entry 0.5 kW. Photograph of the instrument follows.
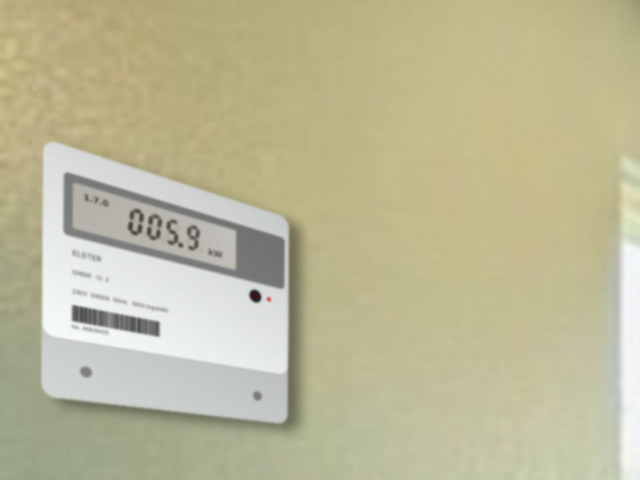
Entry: 5.9 kW
